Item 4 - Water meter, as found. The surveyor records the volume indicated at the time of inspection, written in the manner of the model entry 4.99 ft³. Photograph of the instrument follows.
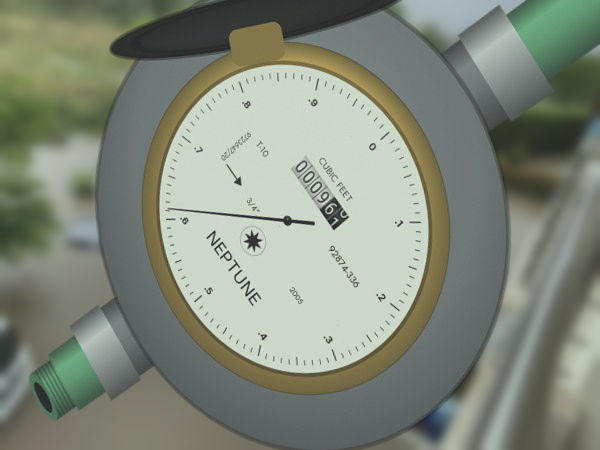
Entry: 960.61 ft³
